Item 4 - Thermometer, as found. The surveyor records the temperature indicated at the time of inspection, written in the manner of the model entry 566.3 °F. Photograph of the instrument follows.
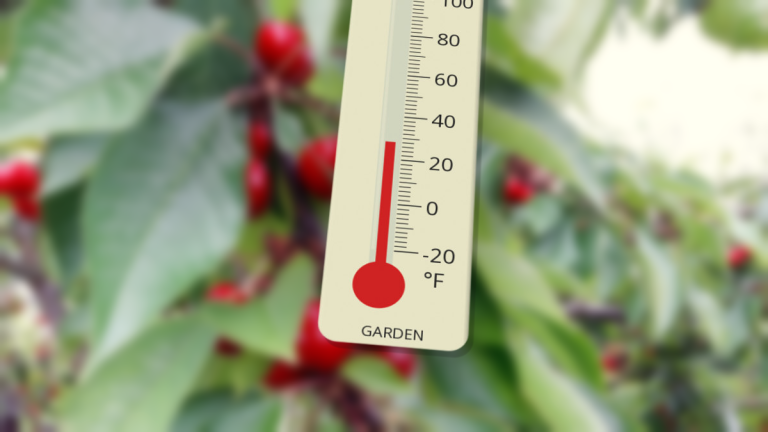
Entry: 28 °F
